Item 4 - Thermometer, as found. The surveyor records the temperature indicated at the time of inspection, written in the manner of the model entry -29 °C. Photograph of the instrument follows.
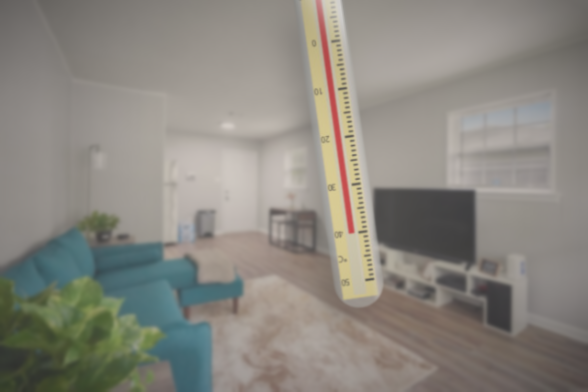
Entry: 40 °C
